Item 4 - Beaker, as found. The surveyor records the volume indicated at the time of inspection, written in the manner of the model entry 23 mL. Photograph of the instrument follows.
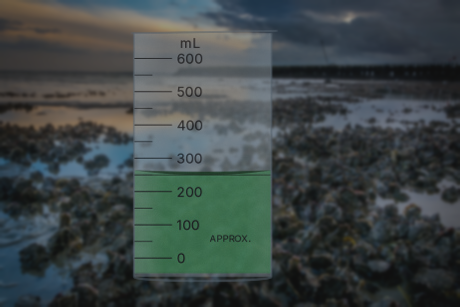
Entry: 250 mL
